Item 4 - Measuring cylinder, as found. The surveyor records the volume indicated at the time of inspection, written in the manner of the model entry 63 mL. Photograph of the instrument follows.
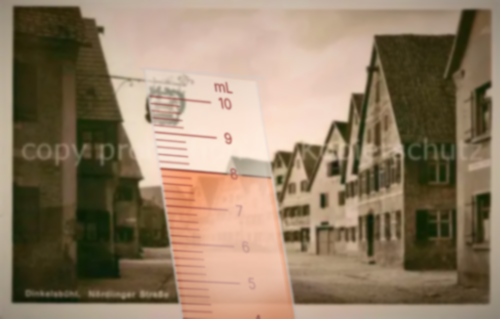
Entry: 8 mL
